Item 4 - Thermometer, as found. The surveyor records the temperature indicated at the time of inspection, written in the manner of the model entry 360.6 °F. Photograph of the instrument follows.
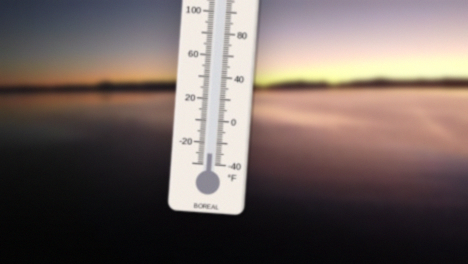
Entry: -30 °F
